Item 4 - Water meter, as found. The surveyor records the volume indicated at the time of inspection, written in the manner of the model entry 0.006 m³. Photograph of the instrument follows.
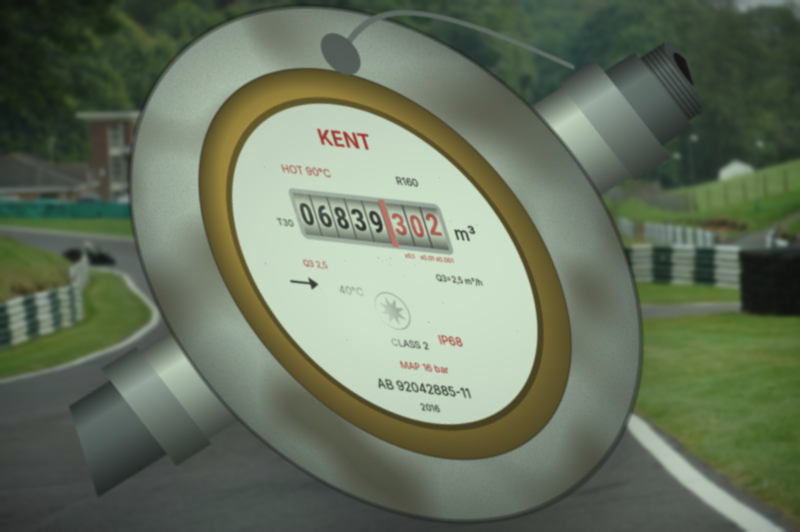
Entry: 6839.302 m³
